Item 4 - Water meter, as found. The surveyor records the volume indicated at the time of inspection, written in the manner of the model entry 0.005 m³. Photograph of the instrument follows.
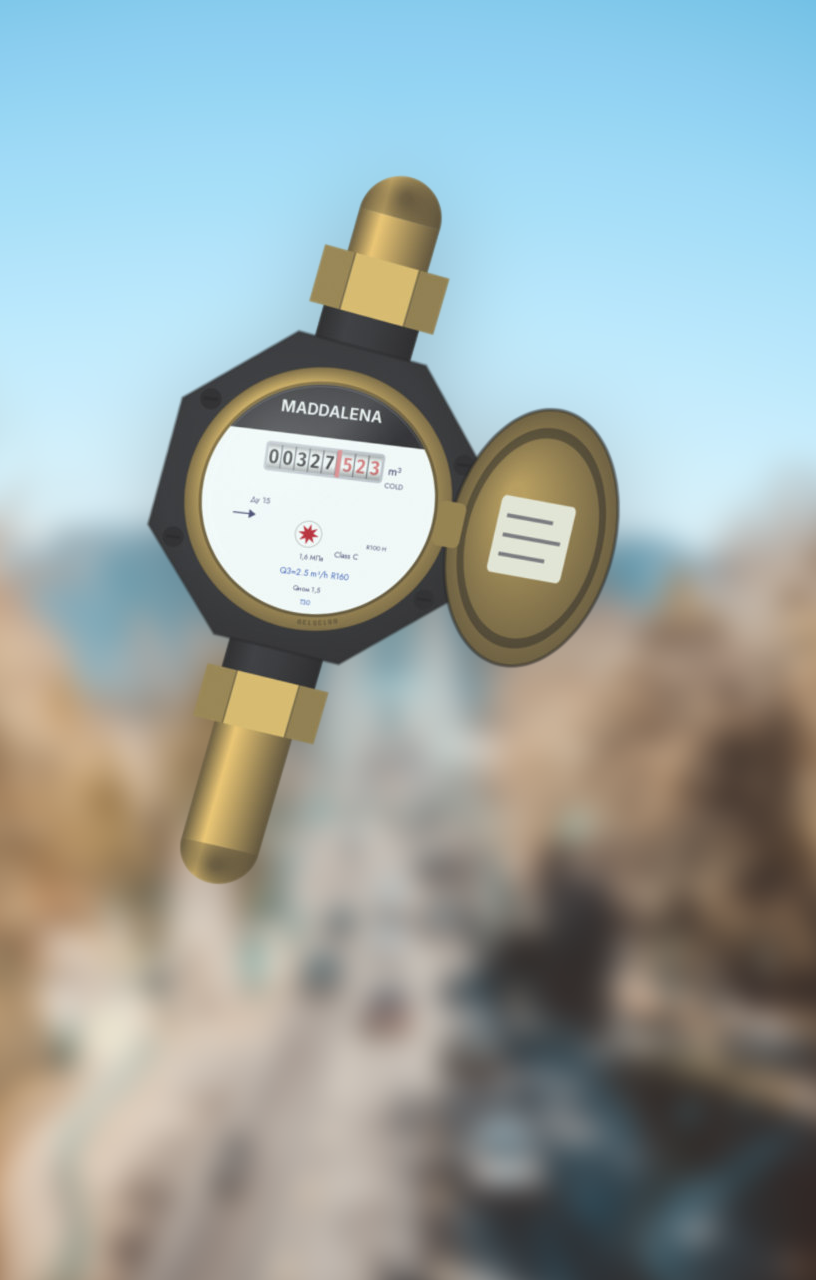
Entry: 327.523 m³
